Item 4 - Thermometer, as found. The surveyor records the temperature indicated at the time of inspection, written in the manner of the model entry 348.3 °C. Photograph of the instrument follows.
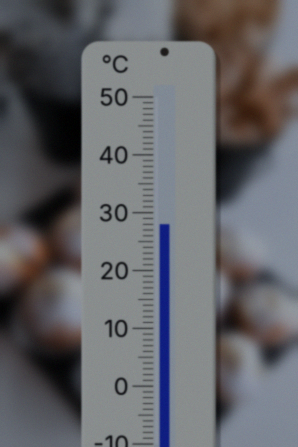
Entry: 28 °C
